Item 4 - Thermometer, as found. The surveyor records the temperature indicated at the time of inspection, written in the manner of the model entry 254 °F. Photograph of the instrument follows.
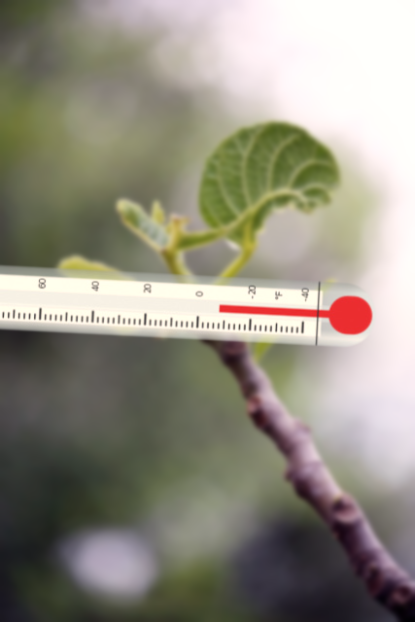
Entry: -8 °F
